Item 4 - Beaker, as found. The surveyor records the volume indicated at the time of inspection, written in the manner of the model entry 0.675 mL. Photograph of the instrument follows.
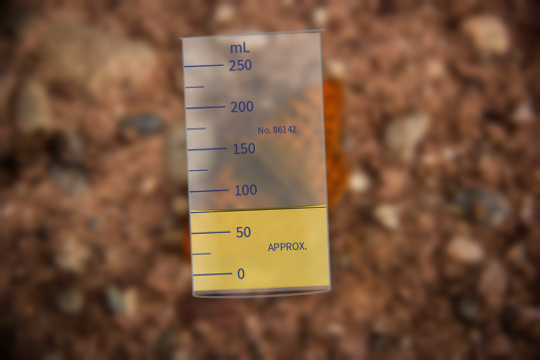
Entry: 75 mL
